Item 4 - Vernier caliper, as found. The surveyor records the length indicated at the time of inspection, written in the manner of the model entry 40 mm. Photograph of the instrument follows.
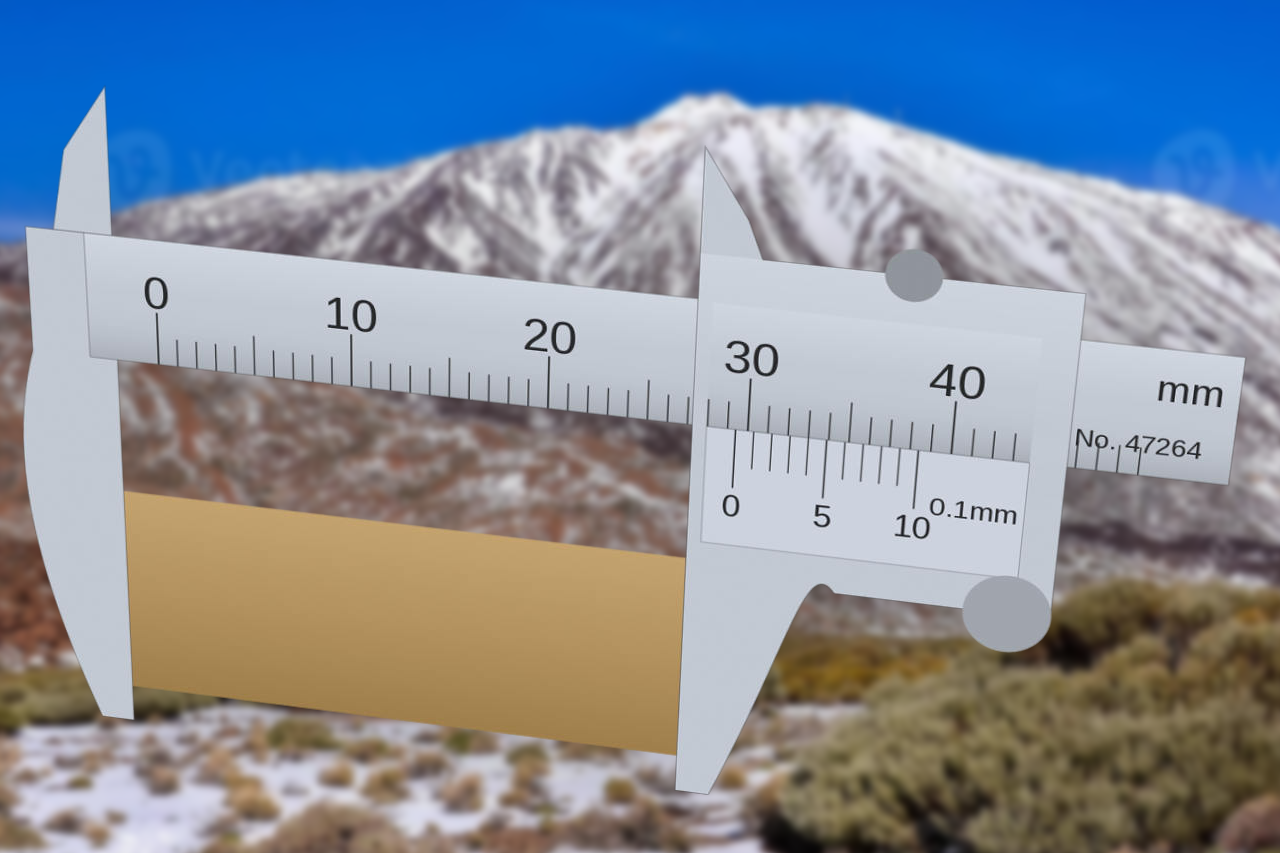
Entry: 29.4 mm
